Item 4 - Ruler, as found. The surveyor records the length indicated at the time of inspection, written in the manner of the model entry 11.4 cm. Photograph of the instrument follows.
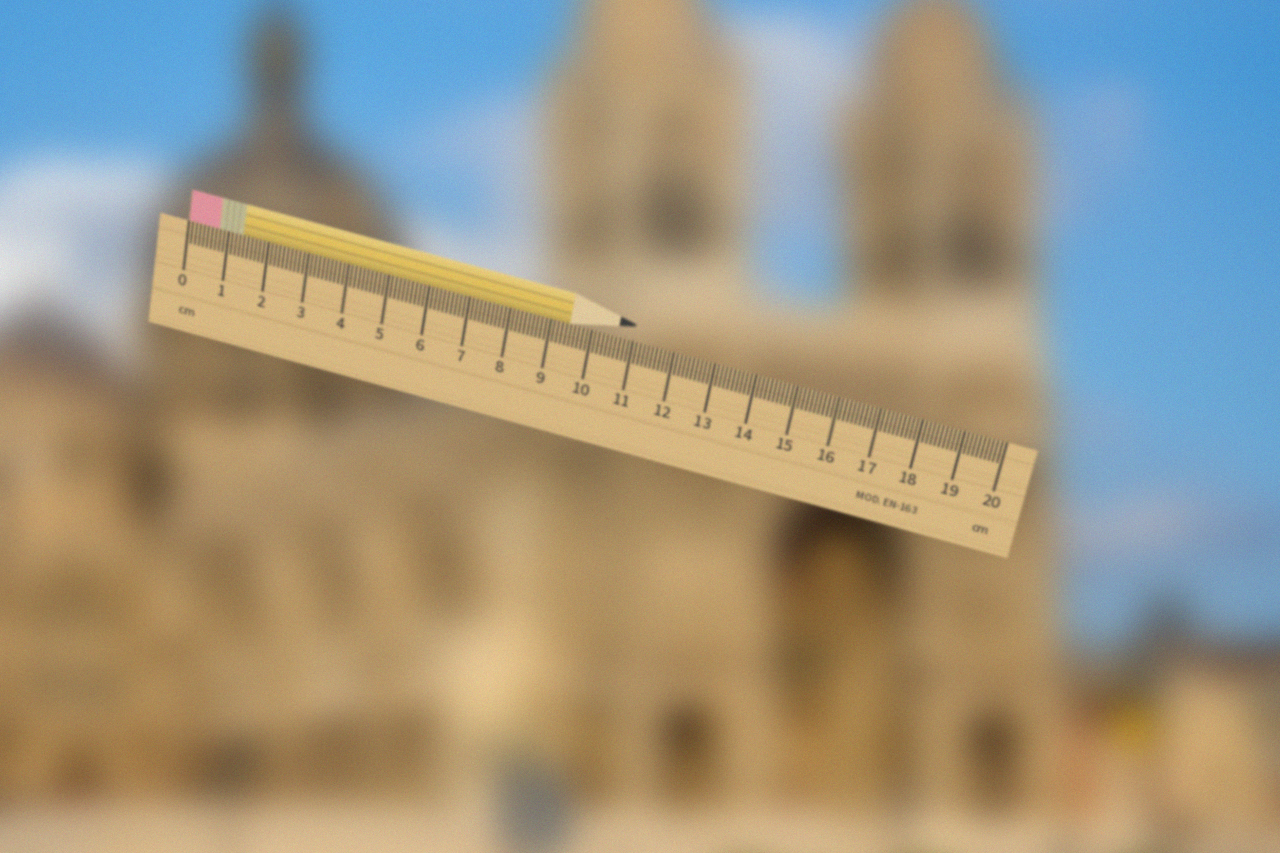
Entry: 11 cm
